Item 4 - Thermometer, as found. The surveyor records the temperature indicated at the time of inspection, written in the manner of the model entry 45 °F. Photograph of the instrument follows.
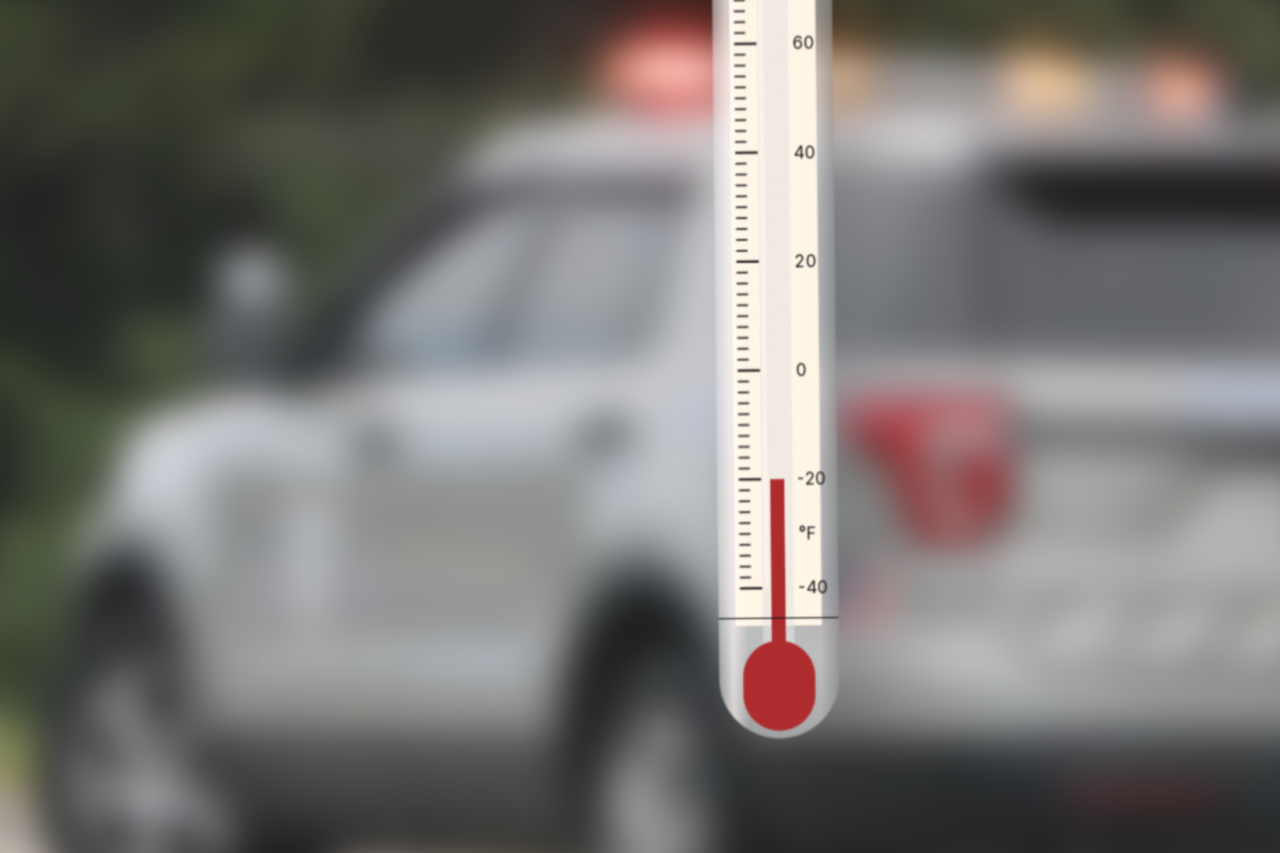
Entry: -20 °F
